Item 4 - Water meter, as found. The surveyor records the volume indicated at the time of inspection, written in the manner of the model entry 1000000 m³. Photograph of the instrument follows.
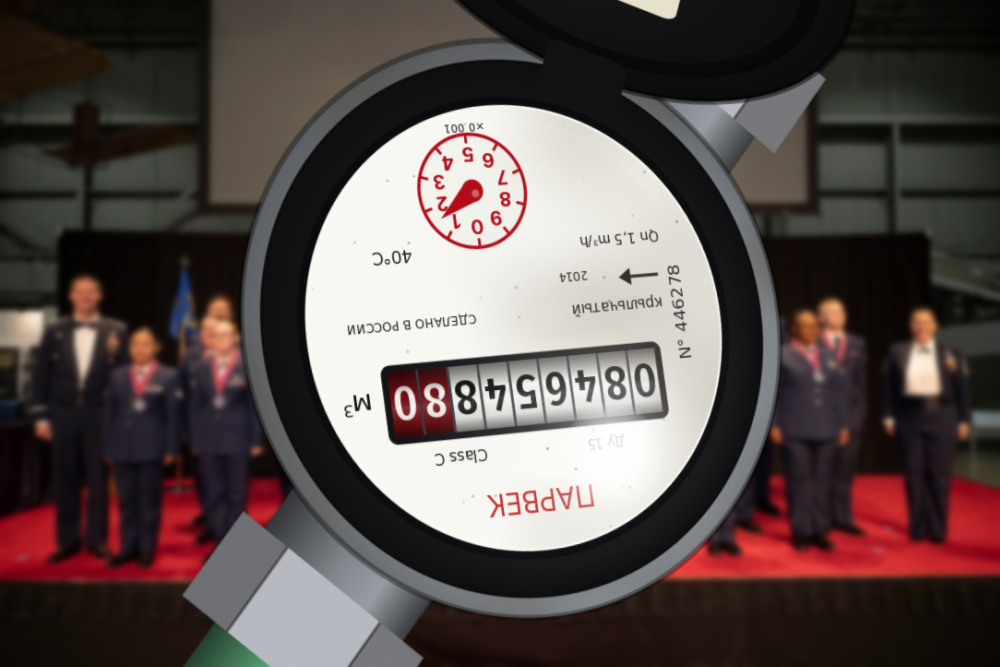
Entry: 846548.801 m³
